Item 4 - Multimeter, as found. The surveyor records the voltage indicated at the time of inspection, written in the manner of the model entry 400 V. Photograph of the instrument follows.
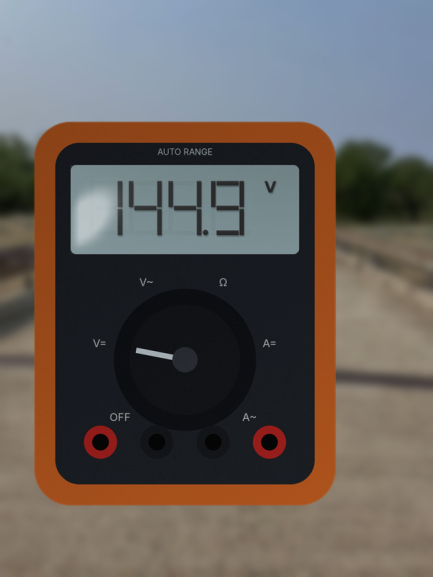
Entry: 144.9 V
